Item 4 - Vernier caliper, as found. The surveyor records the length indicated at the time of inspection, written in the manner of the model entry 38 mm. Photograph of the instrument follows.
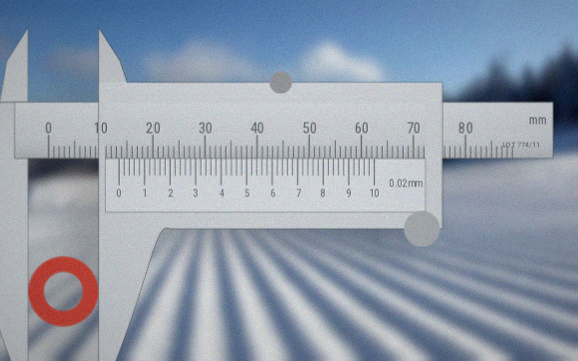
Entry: 13.5 mm
